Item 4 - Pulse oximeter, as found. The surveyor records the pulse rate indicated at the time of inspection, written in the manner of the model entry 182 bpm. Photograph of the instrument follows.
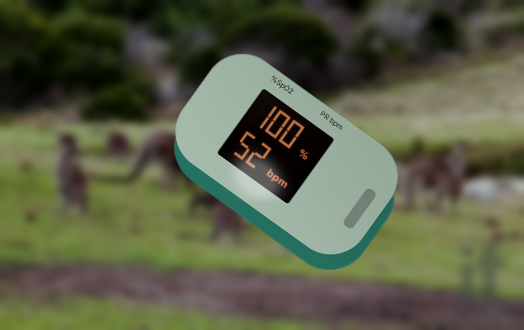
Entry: 52 bpm
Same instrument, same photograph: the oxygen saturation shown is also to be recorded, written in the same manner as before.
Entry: 100 %
